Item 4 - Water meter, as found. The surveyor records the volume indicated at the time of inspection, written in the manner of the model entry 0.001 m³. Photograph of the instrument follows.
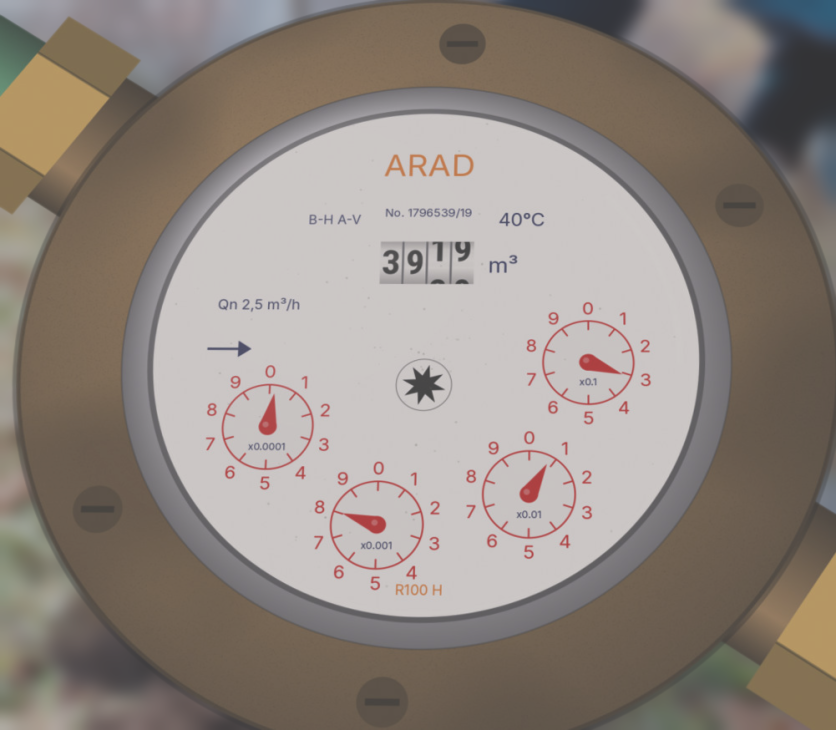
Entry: 3919.3080 m³
